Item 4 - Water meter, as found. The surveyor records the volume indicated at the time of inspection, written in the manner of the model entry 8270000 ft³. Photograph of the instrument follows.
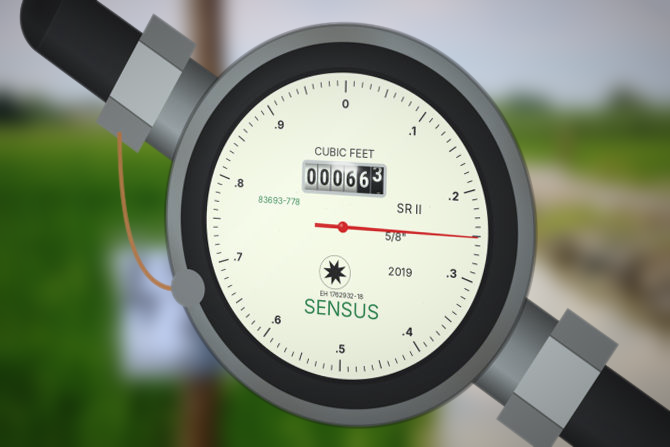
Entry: 663.25 ft³
